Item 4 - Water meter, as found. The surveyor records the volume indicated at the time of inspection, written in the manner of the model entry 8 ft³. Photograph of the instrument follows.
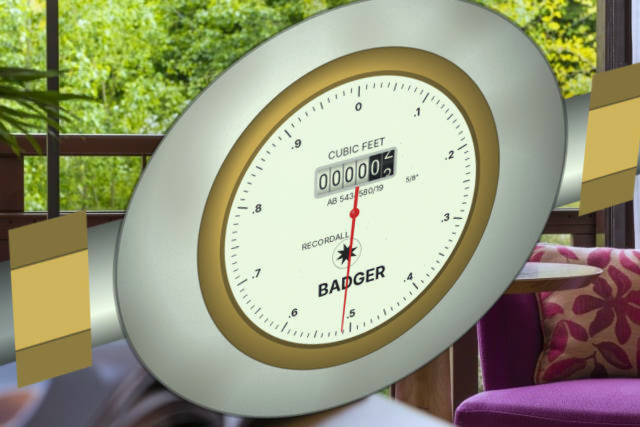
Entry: 2.51 ft³
